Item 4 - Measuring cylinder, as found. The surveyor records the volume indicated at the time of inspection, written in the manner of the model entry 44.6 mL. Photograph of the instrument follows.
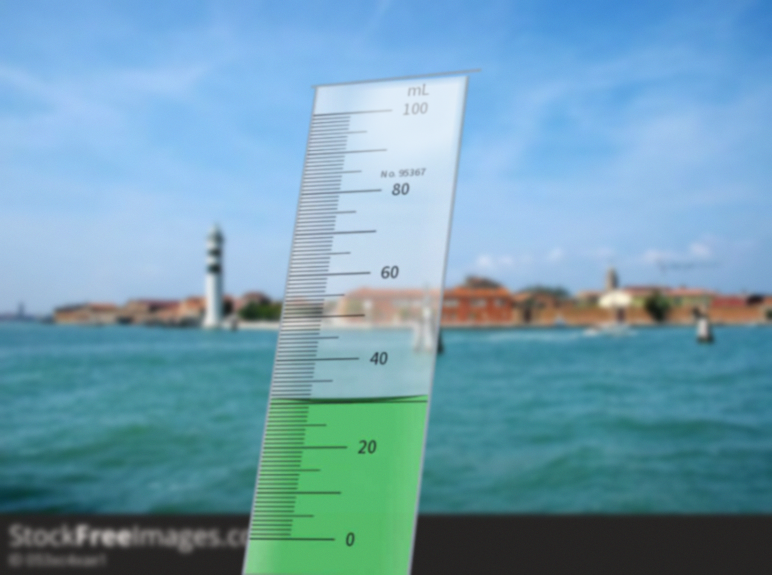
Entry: 30 mL
